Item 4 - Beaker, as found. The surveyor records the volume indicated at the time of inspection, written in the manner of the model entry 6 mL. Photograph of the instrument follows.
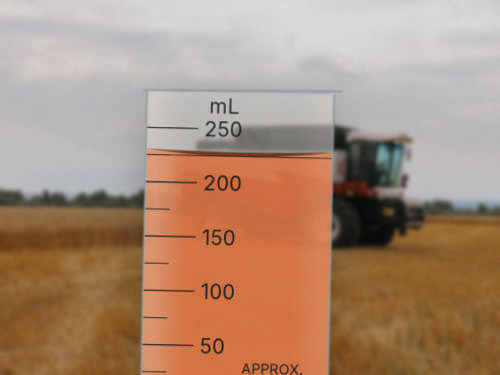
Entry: 225 mL
